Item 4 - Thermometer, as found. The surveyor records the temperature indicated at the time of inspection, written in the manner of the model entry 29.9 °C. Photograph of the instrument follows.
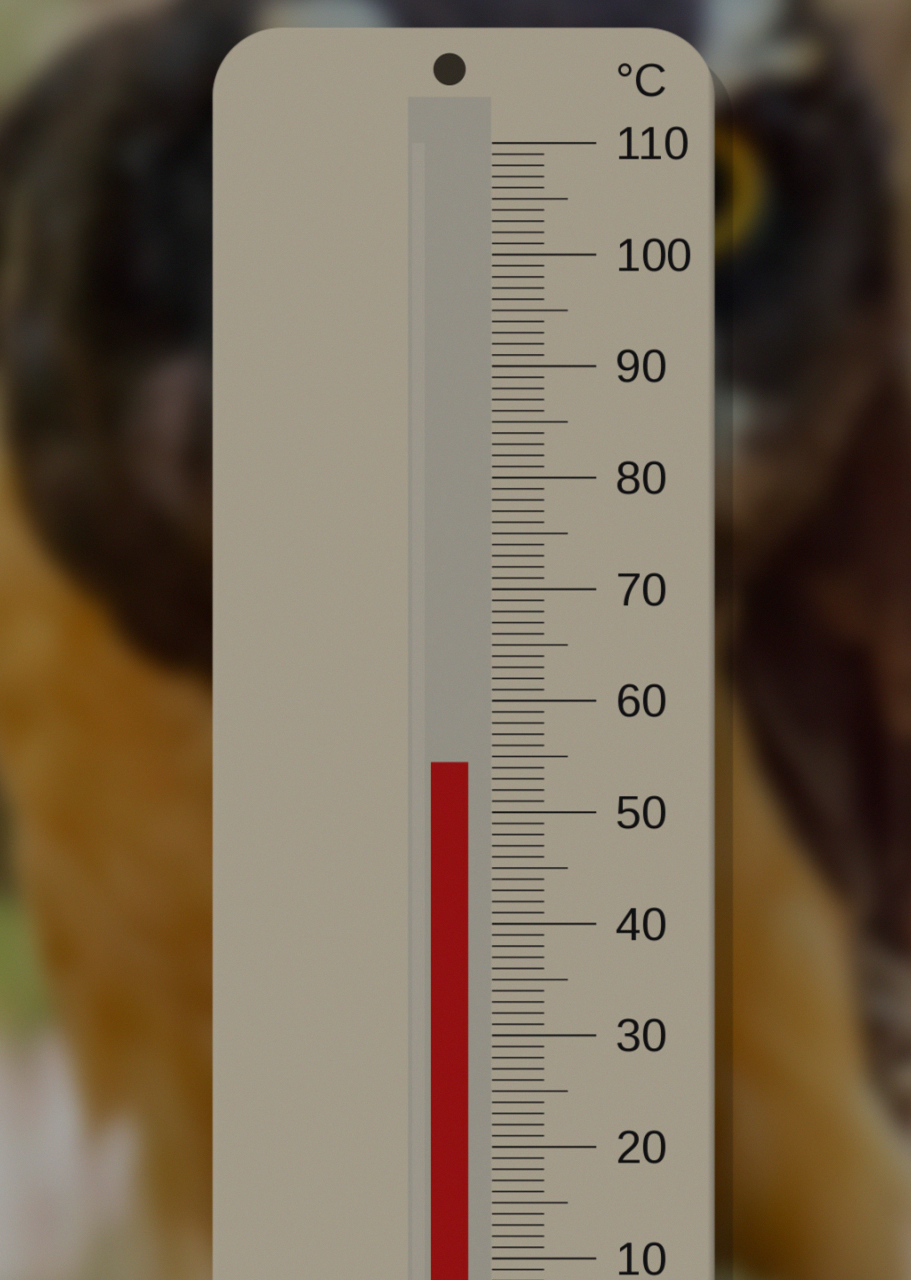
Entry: 54.5 °C
